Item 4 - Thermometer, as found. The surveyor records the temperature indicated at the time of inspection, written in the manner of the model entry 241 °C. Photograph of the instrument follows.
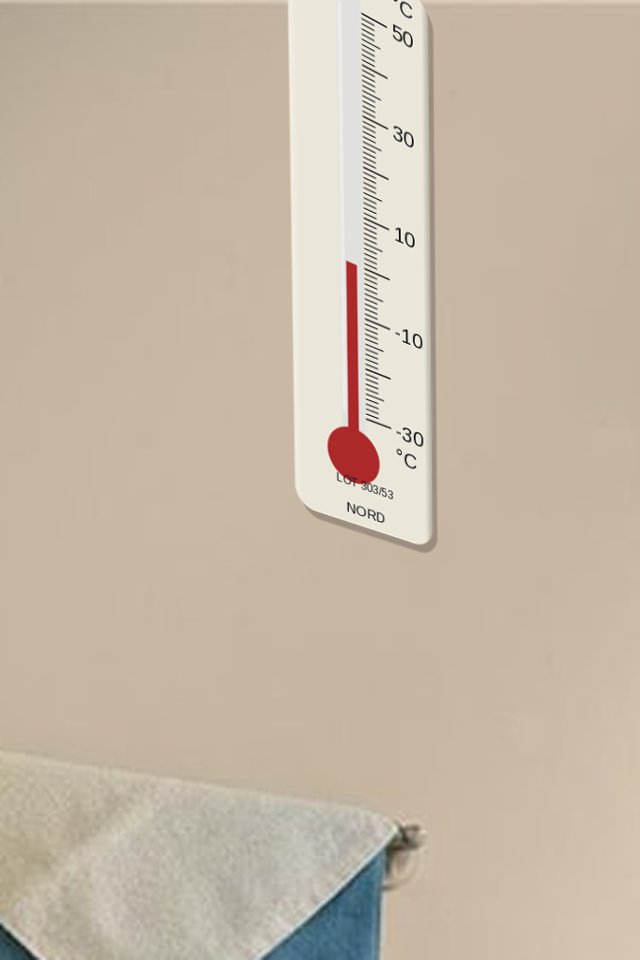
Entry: 0 °C
